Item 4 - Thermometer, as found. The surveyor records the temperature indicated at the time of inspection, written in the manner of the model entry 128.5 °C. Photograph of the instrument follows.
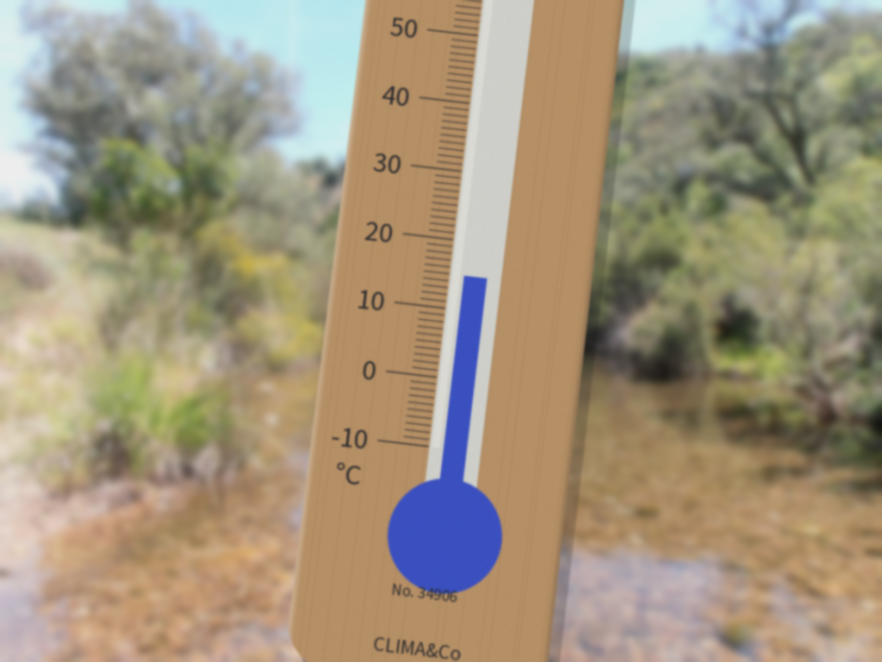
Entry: 15 °C
